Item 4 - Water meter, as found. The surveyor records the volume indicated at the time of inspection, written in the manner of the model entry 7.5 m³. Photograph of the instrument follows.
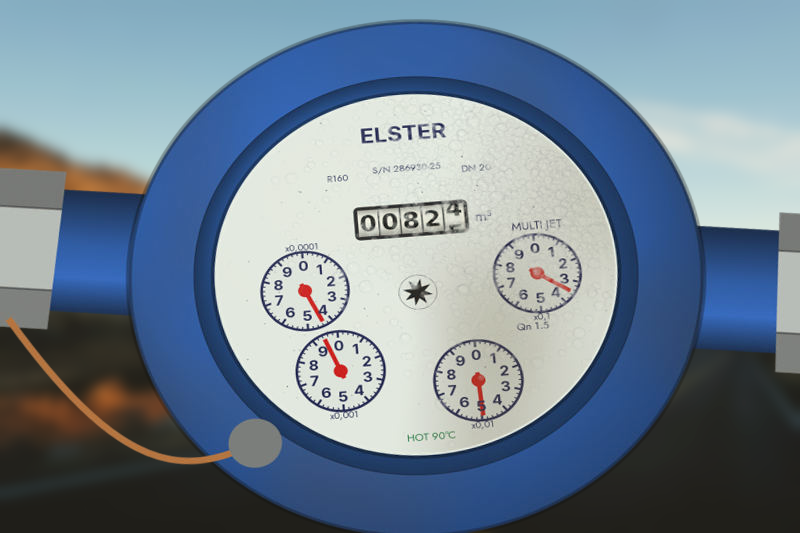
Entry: 824.3494 m³
